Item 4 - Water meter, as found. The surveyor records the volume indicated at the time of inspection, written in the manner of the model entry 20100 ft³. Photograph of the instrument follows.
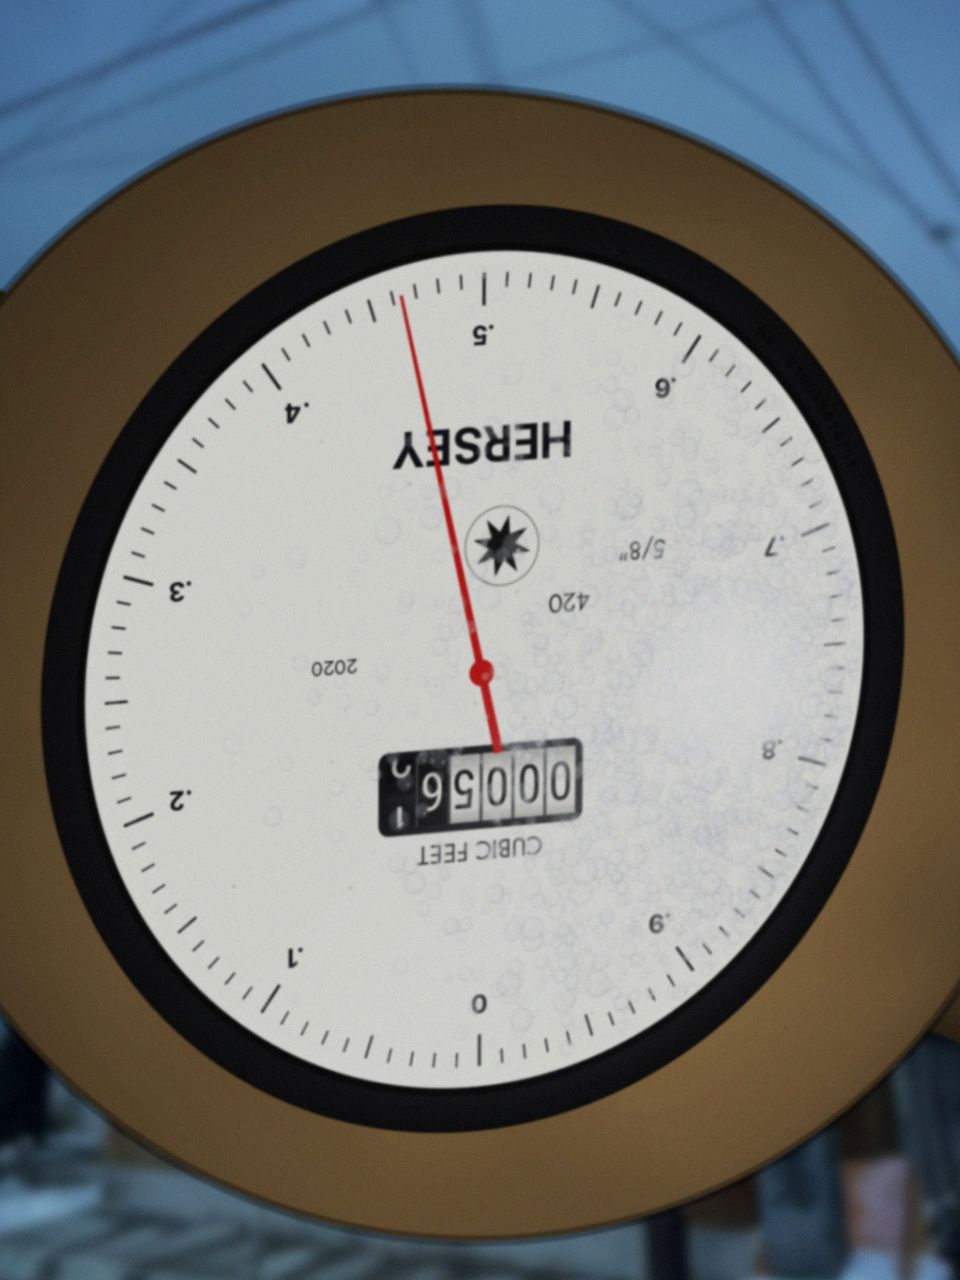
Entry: 561.46 ft³
